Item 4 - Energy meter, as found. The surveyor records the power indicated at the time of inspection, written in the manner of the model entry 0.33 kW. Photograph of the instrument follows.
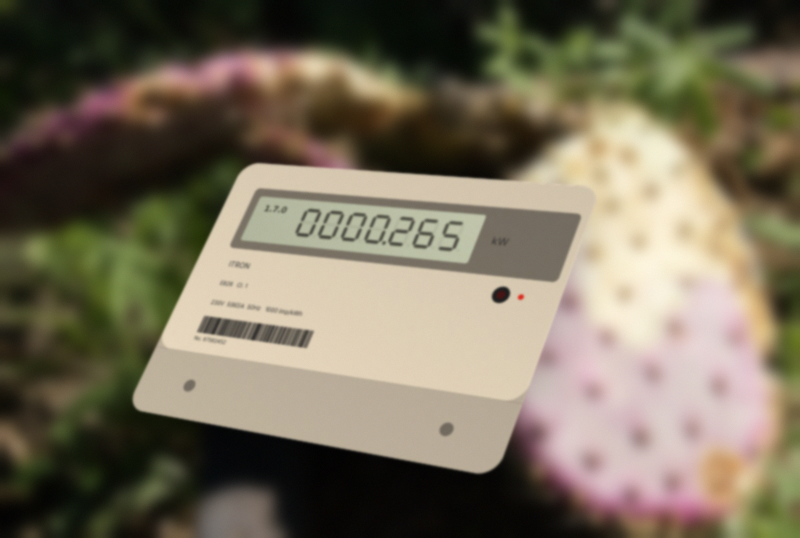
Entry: 0.265 kW
